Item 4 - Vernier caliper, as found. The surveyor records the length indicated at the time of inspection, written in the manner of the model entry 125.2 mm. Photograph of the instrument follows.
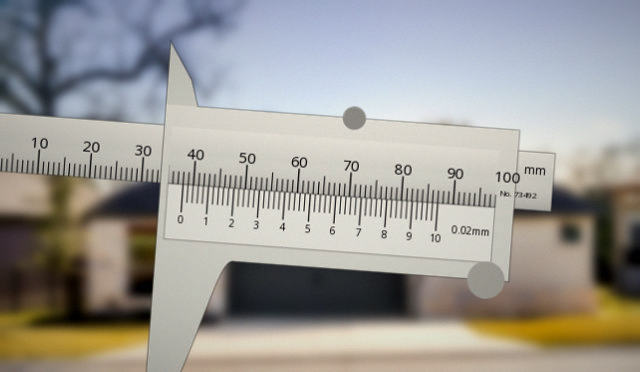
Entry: 38.0 mm
